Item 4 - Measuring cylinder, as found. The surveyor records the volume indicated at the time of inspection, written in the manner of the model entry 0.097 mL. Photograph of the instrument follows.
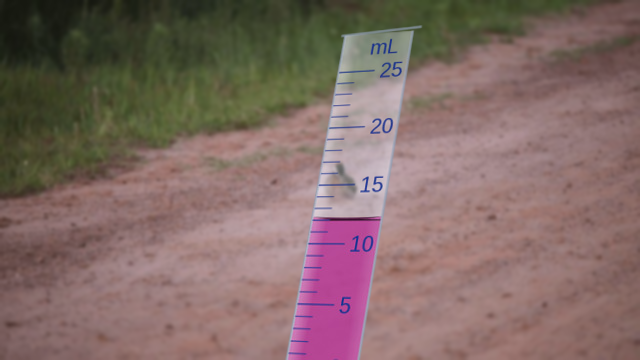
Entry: 12 mL
